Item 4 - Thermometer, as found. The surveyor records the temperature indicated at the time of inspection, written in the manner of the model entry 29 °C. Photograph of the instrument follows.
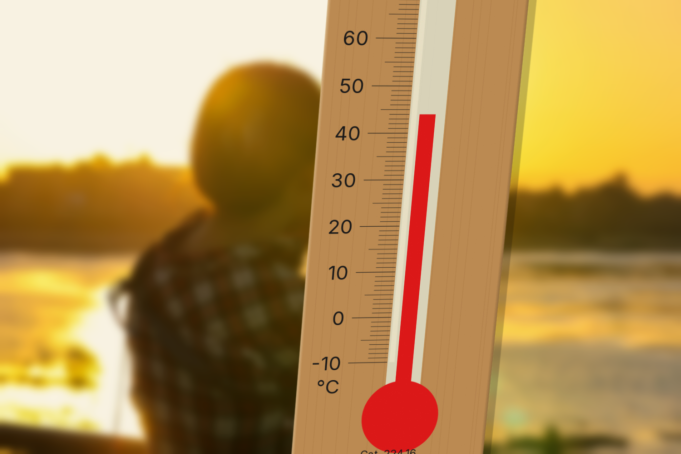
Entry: 44 °C
